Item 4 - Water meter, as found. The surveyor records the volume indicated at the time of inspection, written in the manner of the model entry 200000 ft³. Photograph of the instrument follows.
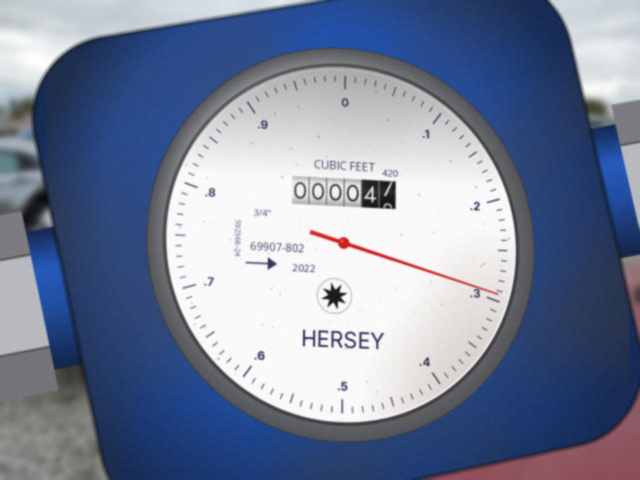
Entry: 47.29 ft³
